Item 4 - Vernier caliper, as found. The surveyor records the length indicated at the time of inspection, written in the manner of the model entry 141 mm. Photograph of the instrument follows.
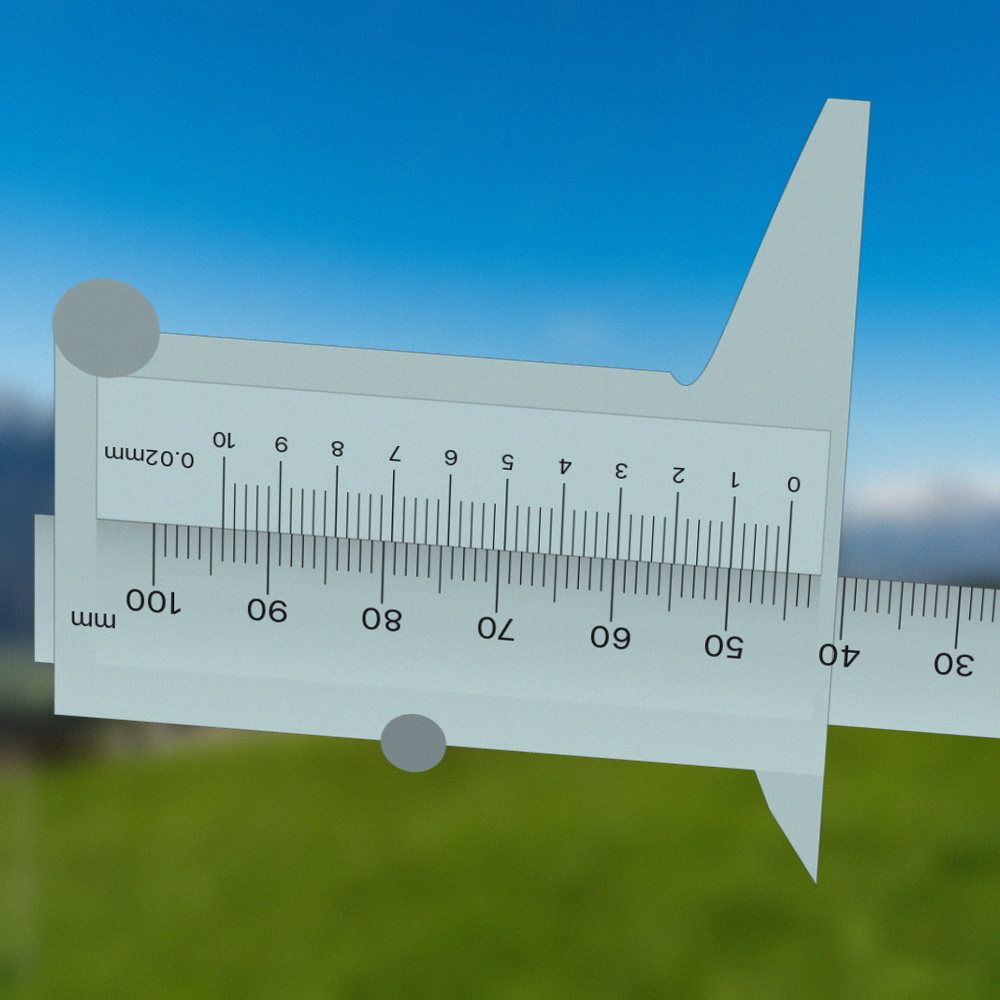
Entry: 45.0 mm
